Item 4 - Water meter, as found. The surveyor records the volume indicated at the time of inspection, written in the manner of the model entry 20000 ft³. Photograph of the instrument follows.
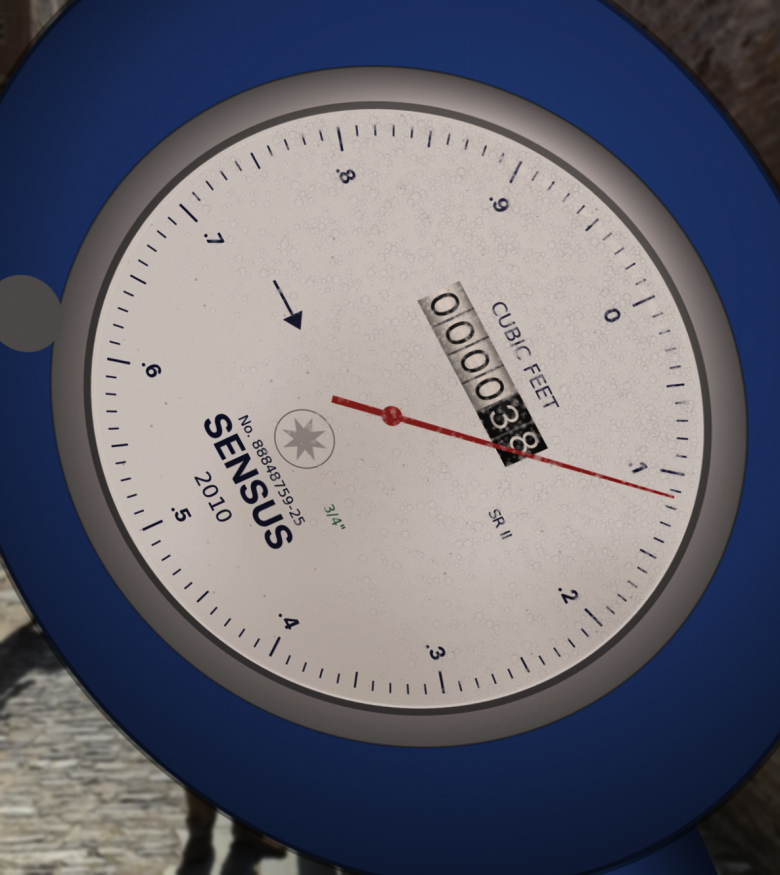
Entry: 38.11 ft³
